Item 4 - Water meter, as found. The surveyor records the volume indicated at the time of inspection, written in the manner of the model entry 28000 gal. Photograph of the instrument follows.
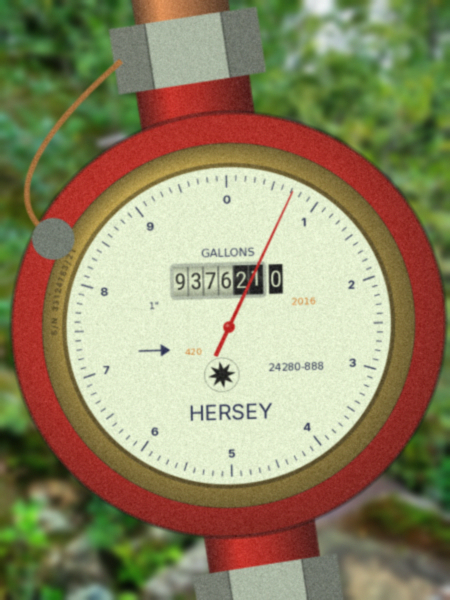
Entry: 9376210.7 gal
